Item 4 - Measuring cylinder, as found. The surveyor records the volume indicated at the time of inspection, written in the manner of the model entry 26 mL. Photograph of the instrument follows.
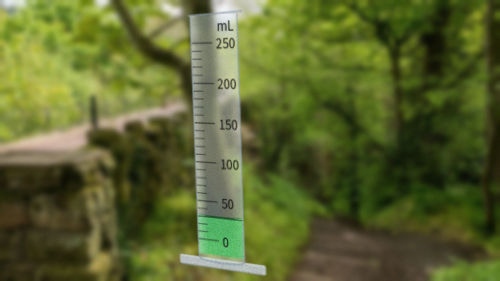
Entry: 30 mL
